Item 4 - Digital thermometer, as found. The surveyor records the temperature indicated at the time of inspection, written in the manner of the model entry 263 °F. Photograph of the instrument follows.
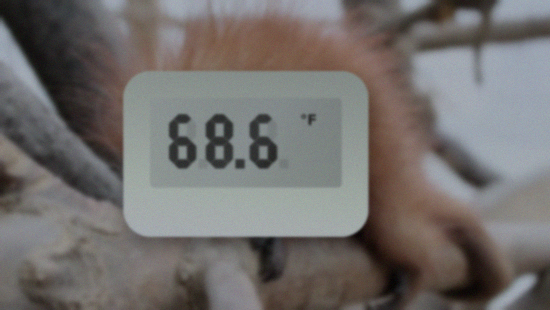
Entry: 68.6 °F
